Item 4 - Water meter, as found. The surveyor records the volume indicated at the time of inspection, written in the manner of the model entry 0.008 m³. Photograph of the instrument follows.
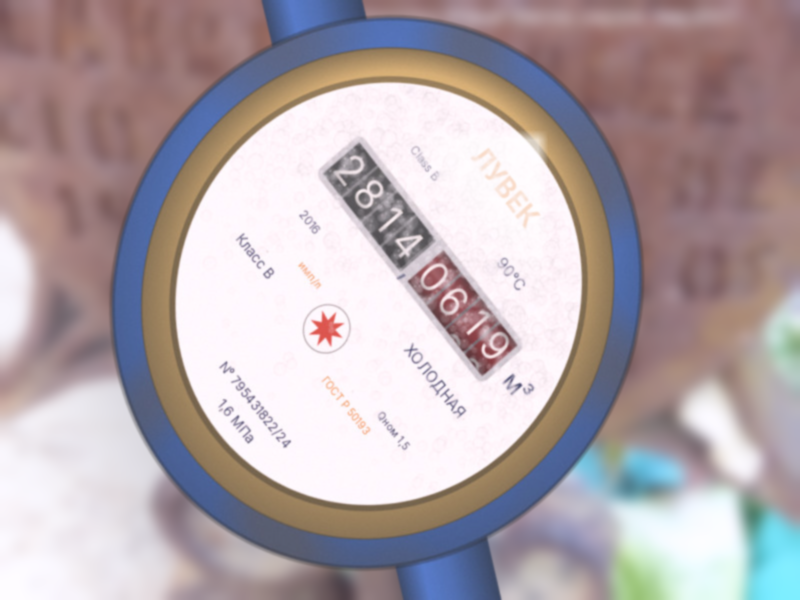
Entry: 2814.0619 m³
